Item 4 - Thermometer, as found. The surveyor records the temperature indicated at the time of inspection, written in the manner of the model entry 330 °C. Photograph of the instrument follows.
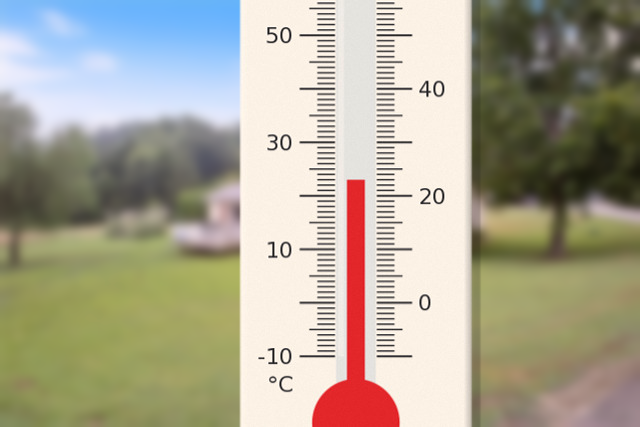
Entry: 23 °C
